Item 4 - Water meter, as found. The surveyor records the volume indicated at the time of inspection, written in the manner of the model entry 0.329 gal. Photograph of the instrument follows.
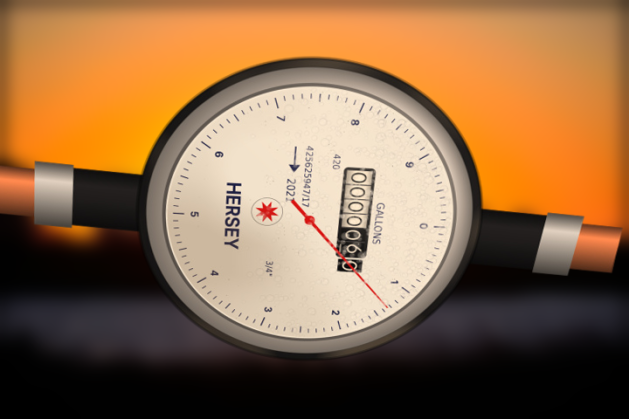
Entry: 61.3 gal
